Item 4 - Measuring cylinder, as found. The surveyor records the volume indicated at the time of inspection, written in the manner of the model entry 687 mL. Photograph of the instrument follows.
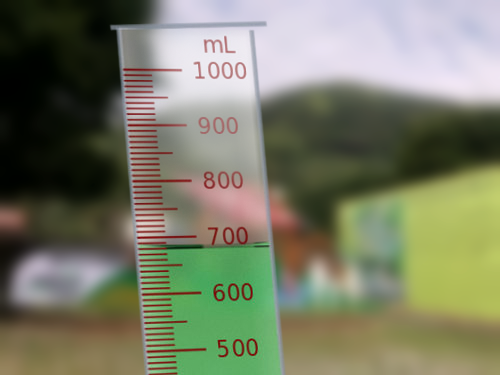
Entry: 680 mL
